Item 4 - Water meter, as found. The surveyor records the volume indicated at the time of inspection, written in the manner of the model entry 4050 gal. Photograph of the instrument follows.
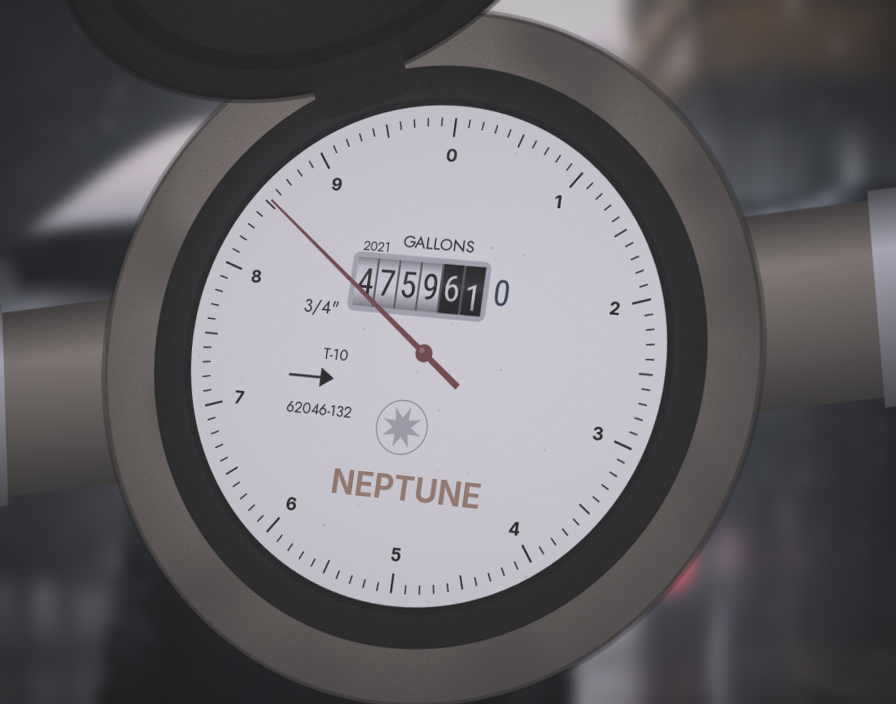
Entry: 4759608.5 gal
